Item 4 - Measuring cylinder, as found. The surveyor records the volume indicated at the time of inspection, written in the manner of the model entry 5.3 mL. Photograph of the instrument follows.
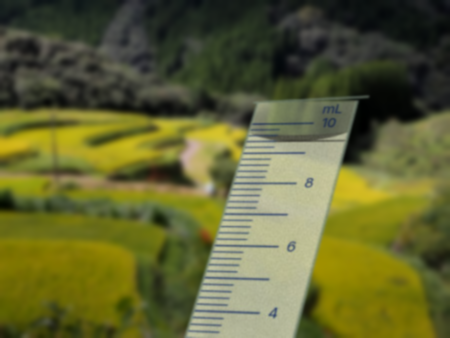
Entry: 9.4 mL
